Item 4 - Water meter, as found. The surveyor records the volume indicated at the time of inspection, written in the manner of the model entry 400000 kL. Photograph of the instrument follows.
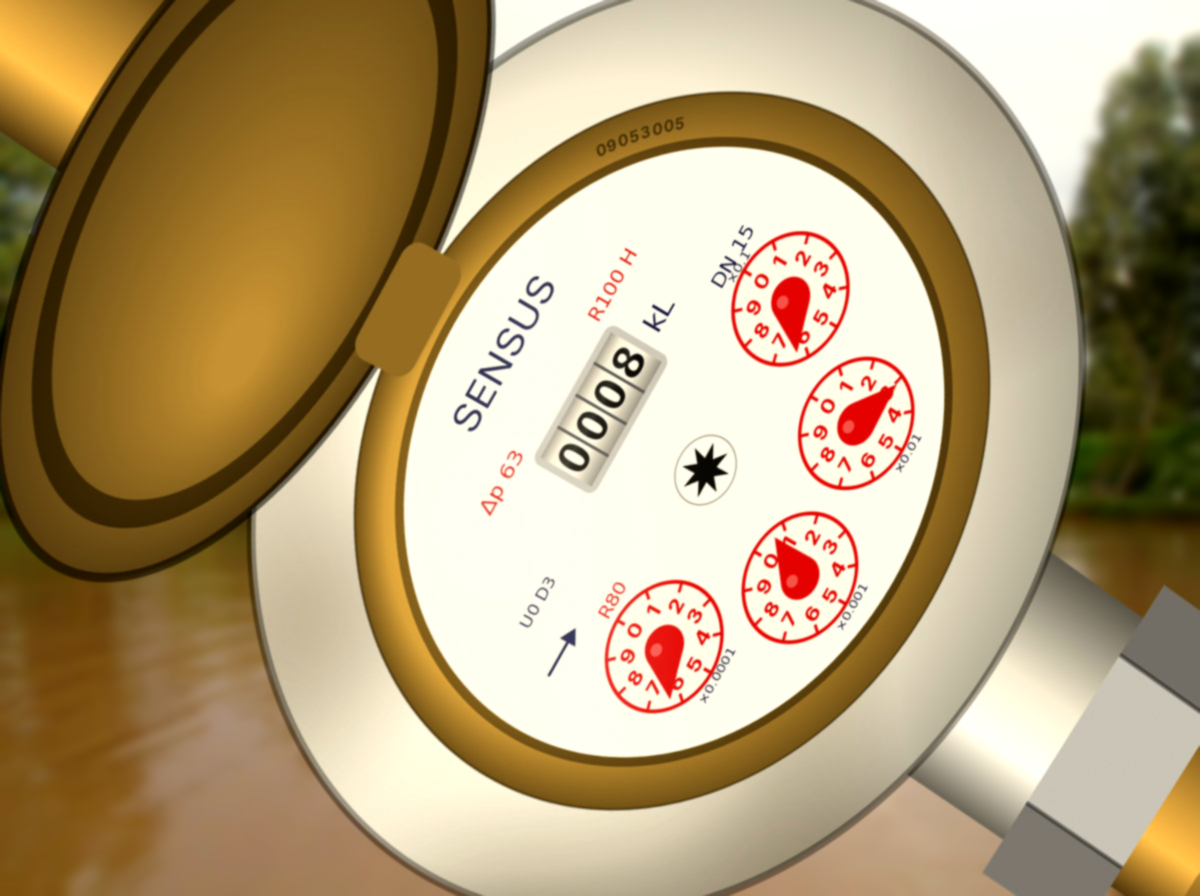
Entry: 8.6306 kL
